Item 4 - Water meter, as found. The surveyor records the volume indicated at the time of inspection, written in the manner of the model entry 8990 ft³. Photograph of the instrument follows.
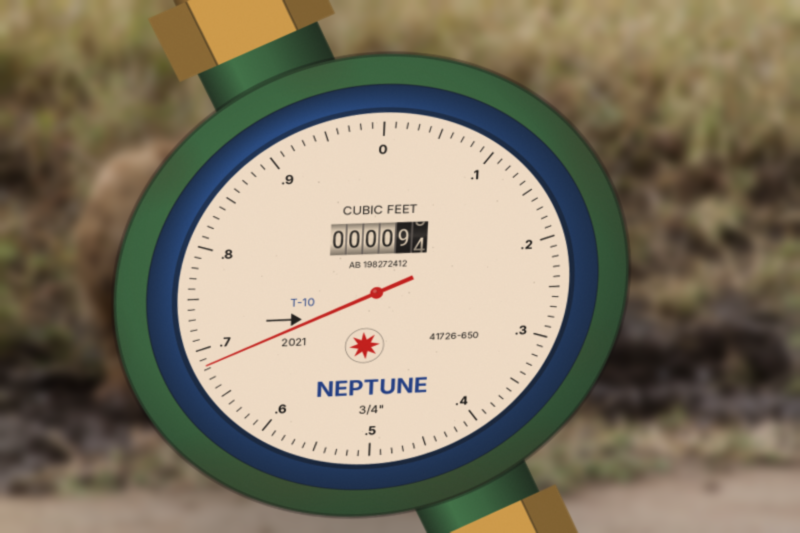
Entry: 93.68 ft³
